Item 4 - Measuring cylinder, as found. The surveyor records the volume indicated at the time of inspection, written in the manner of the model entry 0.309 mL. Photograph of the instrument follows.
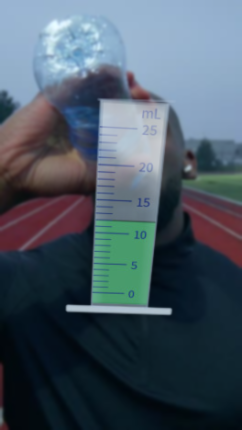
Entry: 12 mL
